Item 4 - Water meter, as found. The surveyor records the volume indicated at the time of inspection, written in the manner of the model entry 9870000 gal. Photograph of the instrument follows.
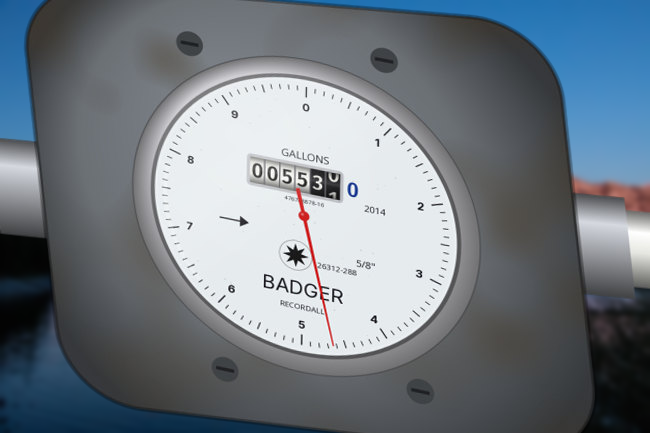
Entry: 55304.6 gal
